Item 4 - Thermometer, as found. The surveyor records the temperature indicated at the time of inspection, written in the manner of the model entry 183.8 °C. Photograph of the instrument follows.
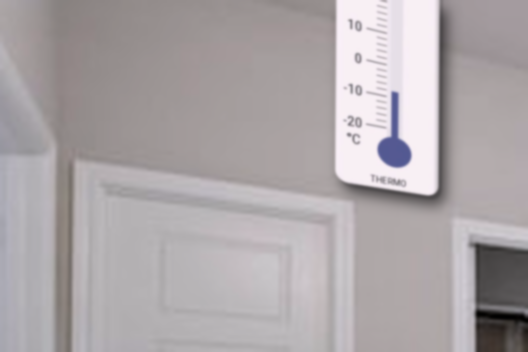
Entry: -8 °C
